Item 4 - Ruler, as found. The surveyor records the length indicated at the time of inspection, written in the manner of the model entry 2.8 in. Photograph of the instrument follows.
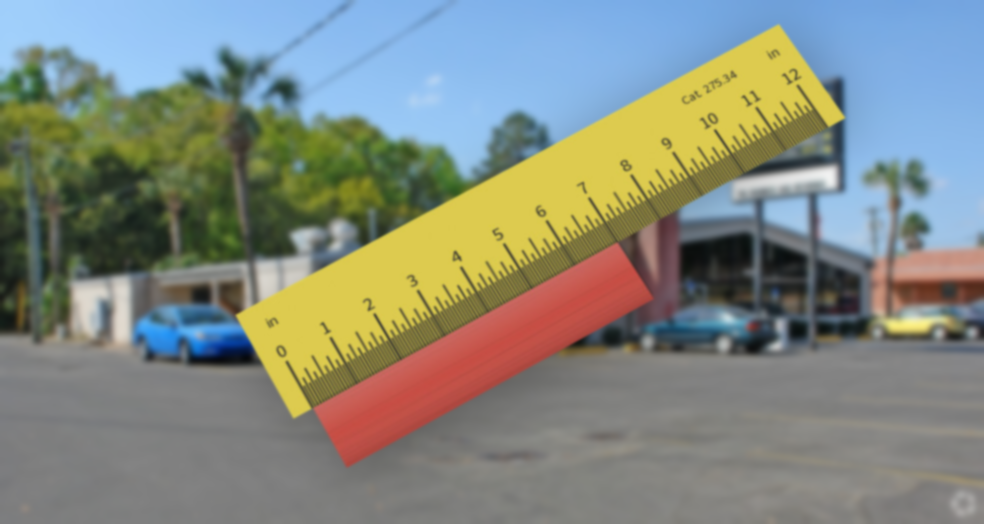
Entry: 7 in
